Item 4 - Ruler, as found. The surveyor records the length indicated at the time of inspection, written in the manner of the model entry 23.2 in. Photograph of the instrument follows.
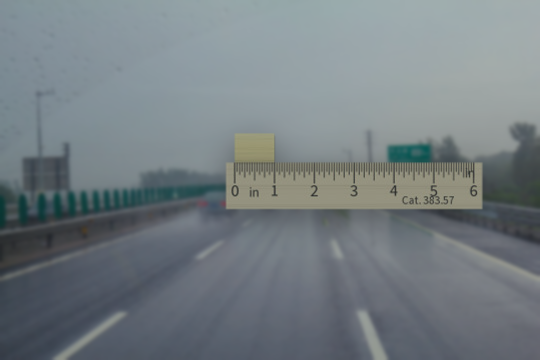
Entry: 1 in
